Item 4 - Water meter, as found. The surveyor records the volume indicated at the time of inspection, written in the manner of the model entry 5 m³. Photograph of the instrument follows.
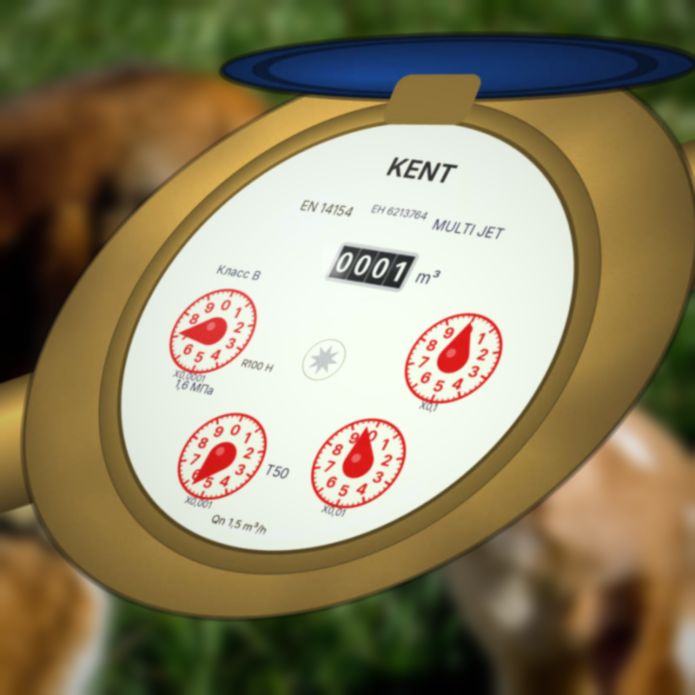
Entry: 0.9957 m³
